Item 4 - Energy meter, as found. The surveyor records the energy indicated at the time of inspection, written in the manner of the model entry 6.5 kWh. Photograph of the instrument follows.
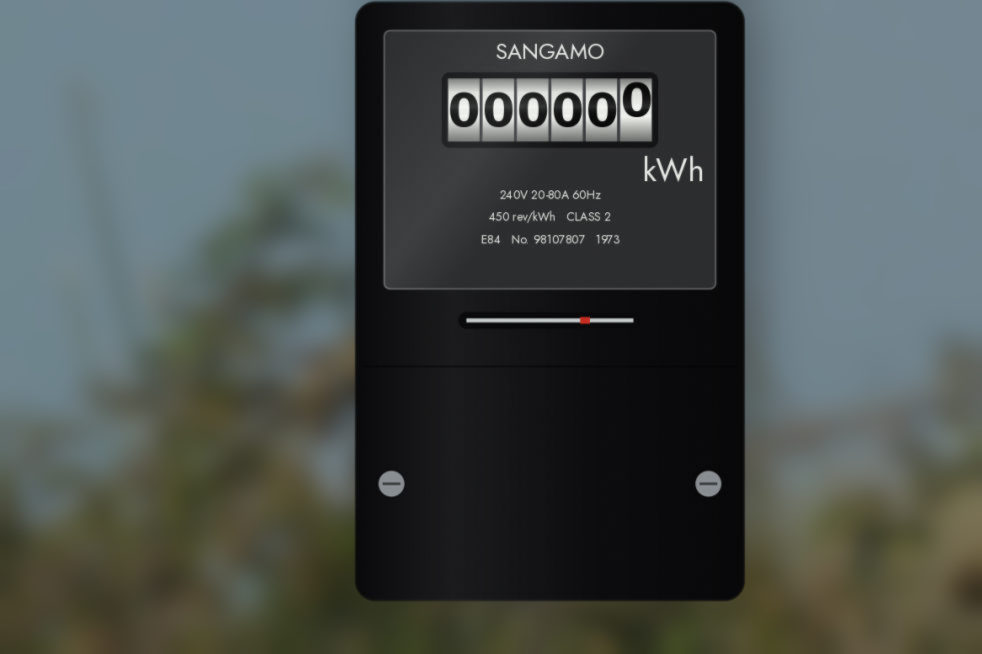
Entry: 0 kWh
